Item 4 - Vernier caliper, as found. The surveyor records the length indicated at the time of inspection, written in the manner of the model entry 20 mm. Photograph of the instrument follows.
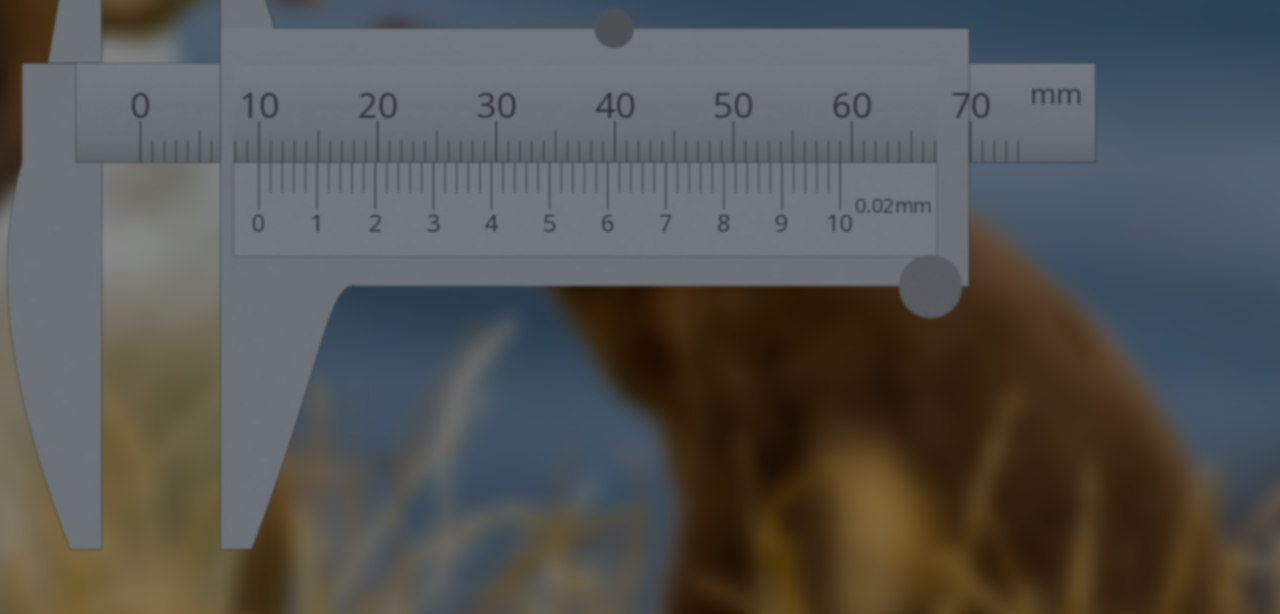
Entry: 10.0 mm
